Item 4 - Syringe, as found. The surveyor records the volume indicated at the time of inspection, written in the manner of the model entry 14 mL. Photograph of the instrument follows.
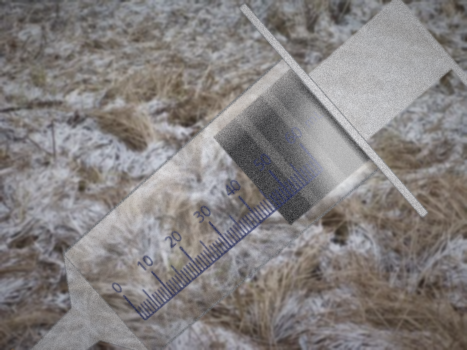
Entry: 45 mL
